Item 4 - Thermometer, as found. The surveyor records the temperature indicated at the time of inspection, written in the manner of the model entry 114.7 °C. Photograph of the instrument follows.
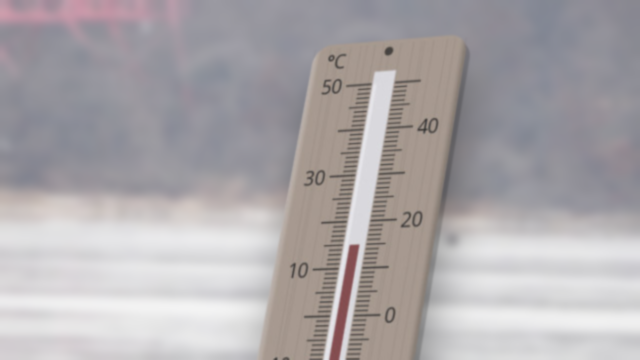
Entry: 15 °C
